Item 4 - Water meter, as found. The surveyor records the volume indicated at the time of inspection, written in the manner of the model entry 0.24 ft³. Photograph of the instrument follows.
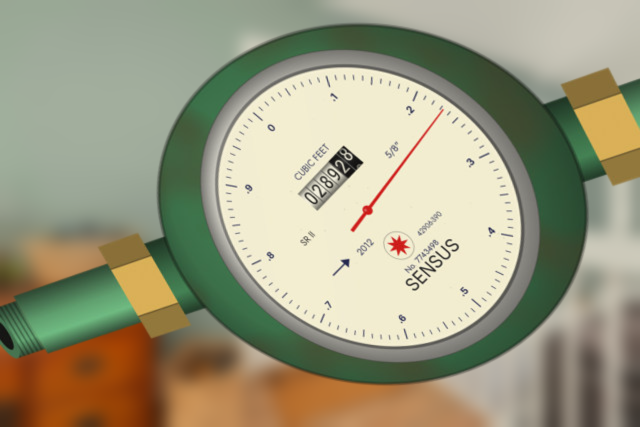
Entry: 28928.23 ft³
